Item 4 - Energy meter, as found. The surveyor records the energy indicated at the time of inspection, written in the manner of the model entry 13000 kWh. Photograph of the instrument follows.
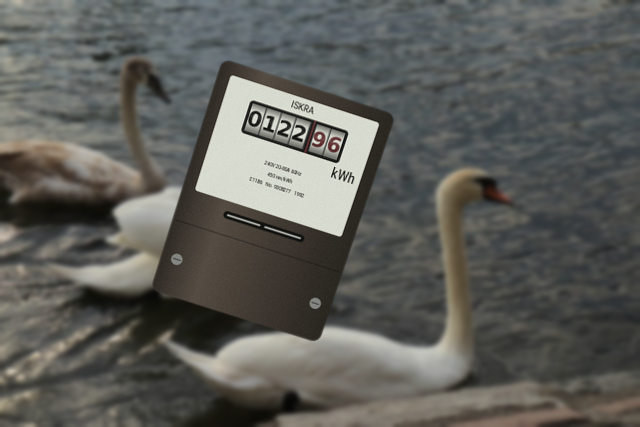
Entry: 122.96 kWh
